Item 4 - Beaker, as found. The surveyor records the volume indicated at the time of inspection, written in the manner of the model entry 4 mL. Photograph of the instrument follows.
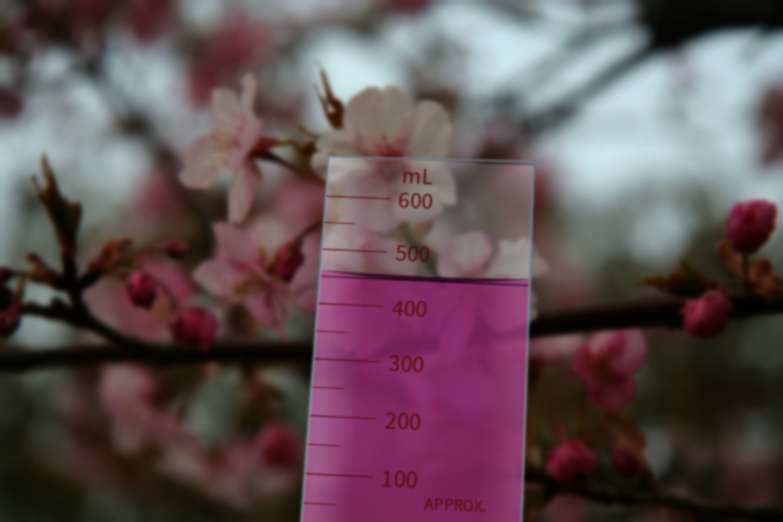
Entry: 450 mL
